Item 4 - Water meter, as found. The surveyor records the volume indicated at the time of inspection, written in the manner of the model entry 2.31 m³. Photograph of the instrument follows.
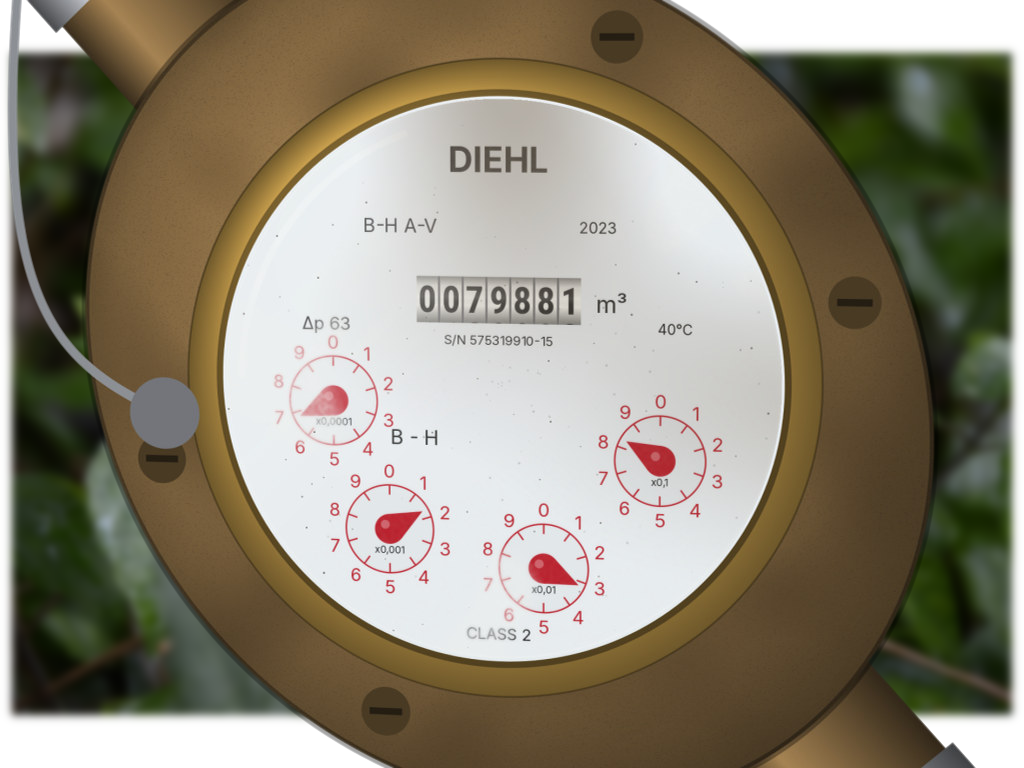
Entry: 79881.8316 m³
